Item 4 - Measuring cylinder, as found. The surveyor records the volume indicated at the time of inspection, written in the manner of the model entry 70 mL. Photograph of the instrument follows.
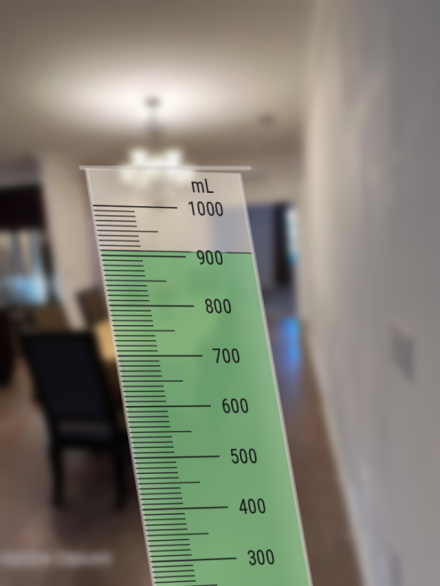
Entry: 910 mL
